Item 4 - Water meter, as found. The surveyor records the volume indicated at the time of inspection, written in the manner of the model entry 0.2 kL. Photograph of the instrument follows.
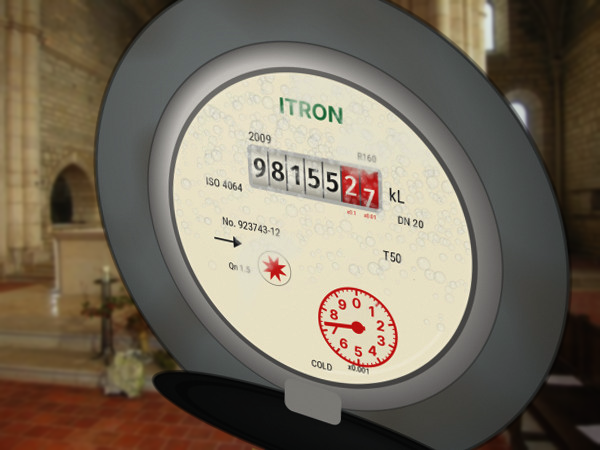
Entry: 98155.267 kL
